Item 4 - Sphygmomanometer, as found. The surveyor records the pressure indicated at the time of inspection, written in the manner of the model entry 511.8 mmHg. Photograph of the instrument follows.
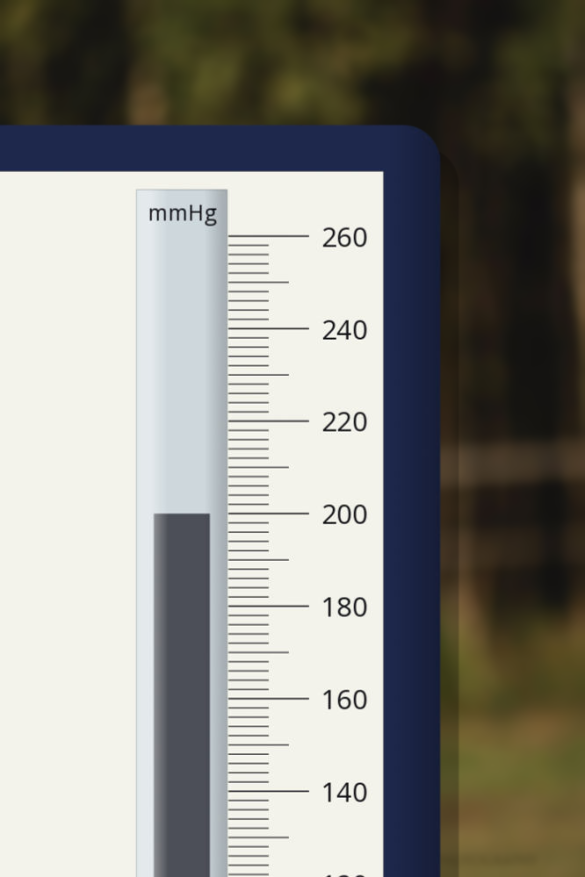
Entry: 200 mmHg
